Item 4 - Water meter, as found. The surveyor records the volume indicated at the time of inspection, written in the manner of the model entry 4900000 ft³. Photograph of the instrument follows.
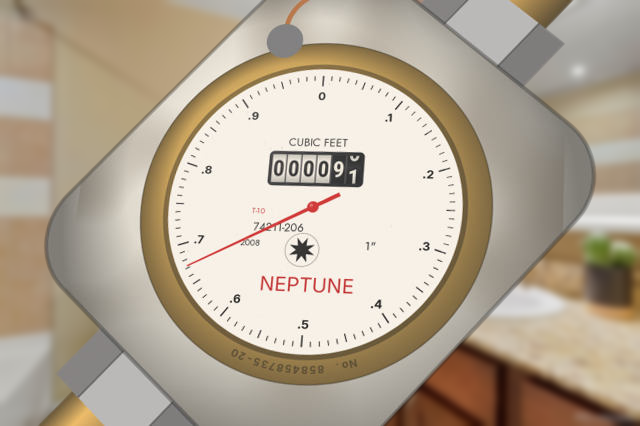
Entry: 90.67 ft³
